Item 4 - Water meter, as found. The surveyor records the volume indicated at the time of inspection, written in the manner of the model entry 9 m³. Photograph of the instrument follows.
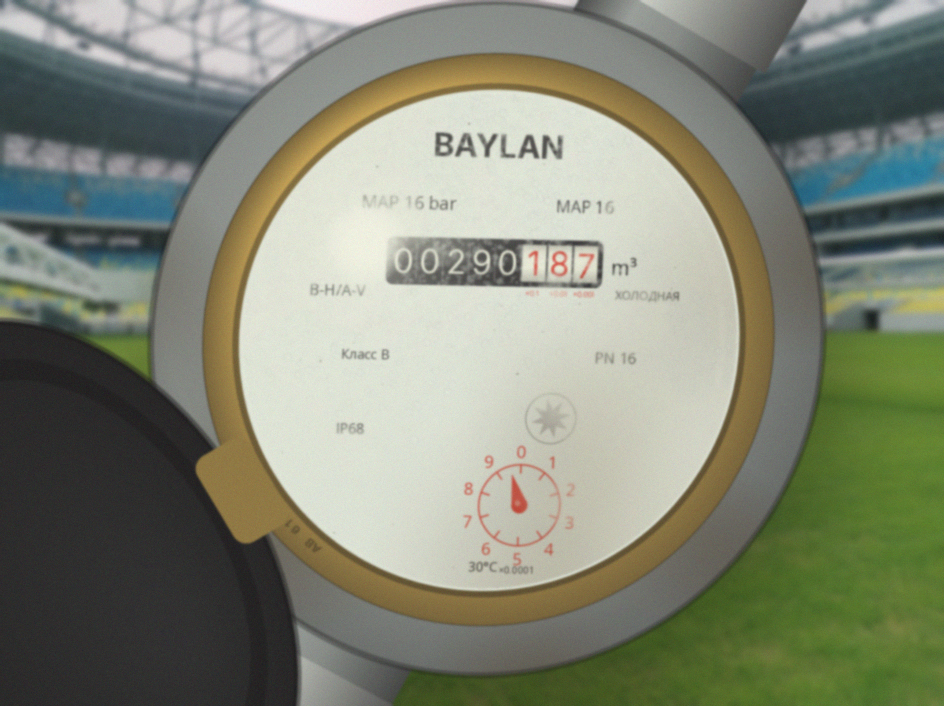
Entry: 290.1869 m³
